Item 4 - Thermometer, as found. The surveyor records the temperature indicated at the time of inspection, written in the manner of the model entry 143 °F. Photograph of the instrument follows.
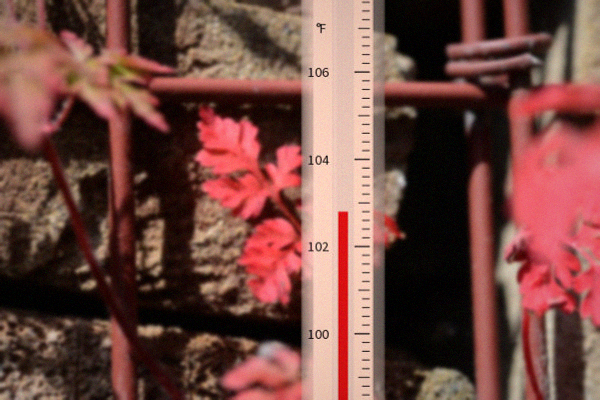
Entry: 102.8 °F
